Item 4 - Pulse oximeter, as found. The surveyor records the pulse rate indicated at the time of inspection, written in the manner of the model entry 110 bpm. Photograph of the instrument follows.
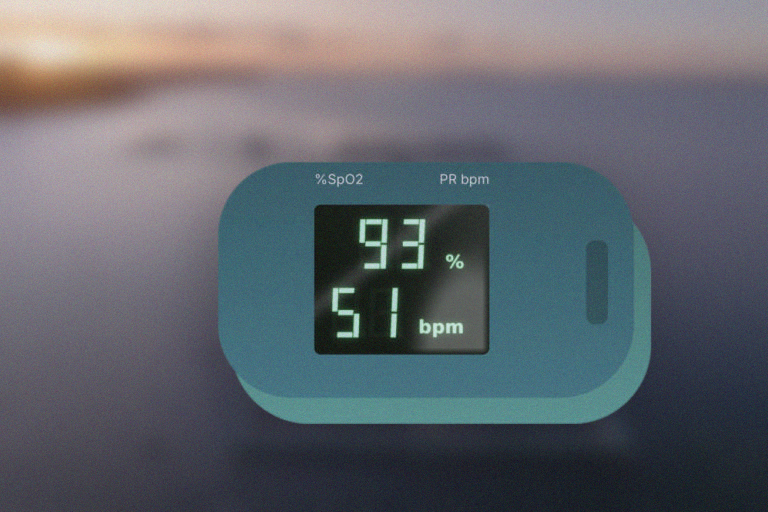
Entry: 51 bpm
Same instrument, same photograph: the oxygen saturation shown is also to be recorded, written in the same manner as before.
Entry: 93 %
